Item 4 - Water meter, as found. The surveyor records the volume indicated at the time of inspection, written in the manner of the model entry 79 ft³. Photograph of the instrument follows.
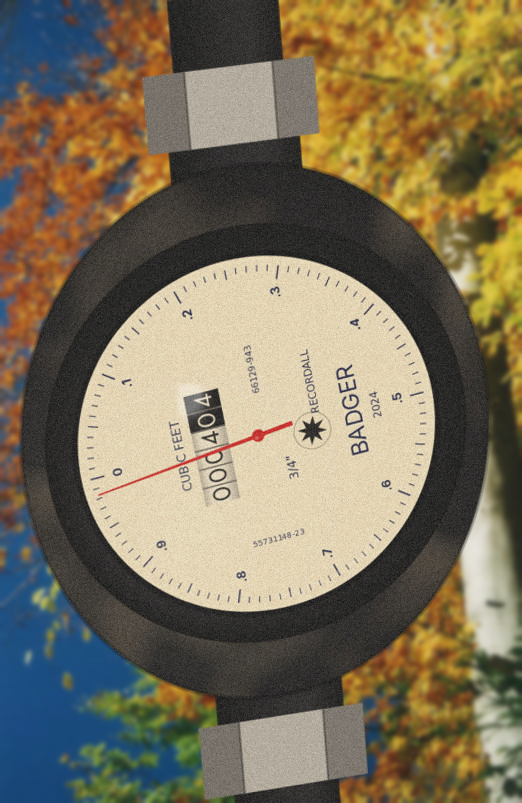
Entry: 403.98 ft³
